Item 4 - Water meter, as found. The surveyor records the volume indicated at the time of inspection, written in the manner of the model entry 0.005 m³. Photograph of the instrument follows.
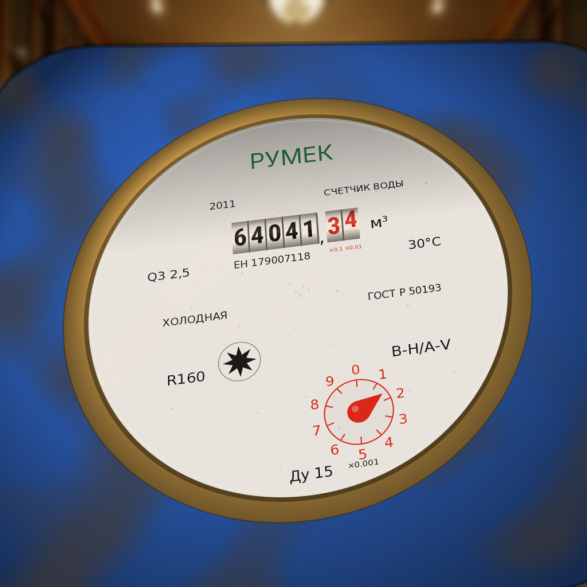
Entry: 64041.341 m³
